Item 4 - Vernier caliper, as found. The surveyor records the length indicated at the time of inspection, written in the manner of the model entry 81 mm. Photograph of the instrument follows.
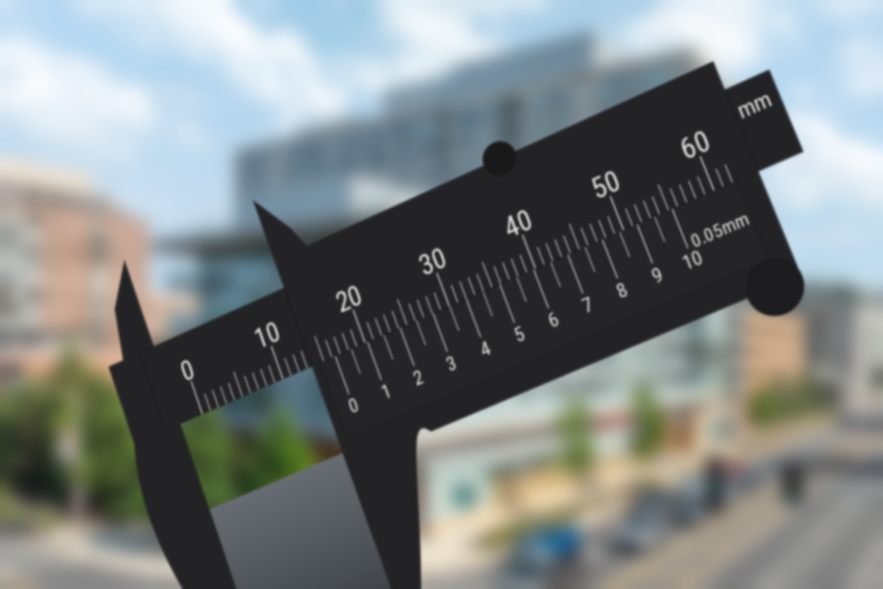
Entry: 16.4 mm
